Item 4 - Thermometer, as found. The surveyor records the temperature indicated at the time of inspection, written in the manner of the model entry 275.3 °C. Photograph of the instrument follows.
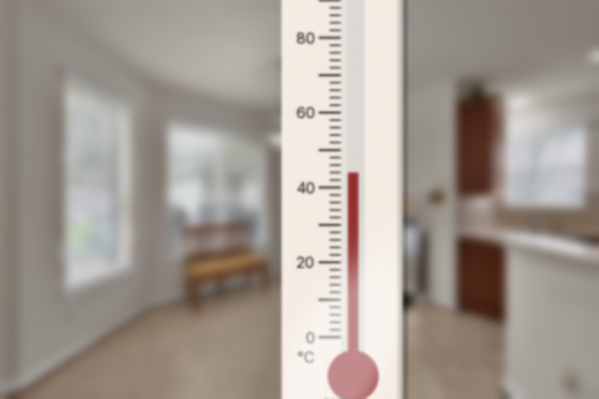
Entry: 44 °C
